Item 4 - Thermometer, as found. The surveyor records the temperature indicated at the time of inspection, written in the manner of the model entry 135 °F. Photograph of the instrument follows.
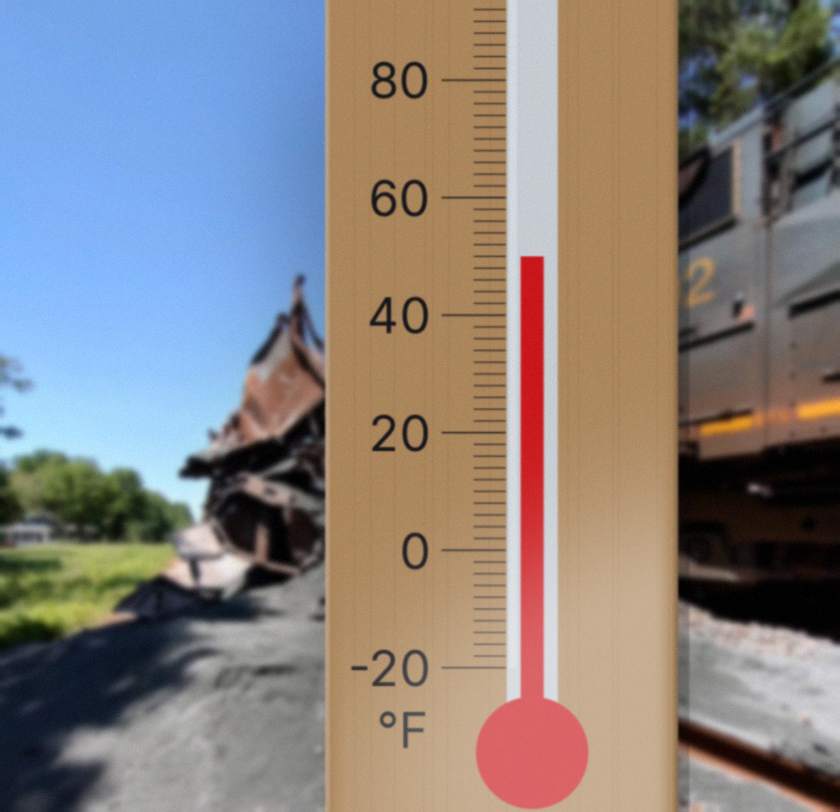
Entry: 50 °F
